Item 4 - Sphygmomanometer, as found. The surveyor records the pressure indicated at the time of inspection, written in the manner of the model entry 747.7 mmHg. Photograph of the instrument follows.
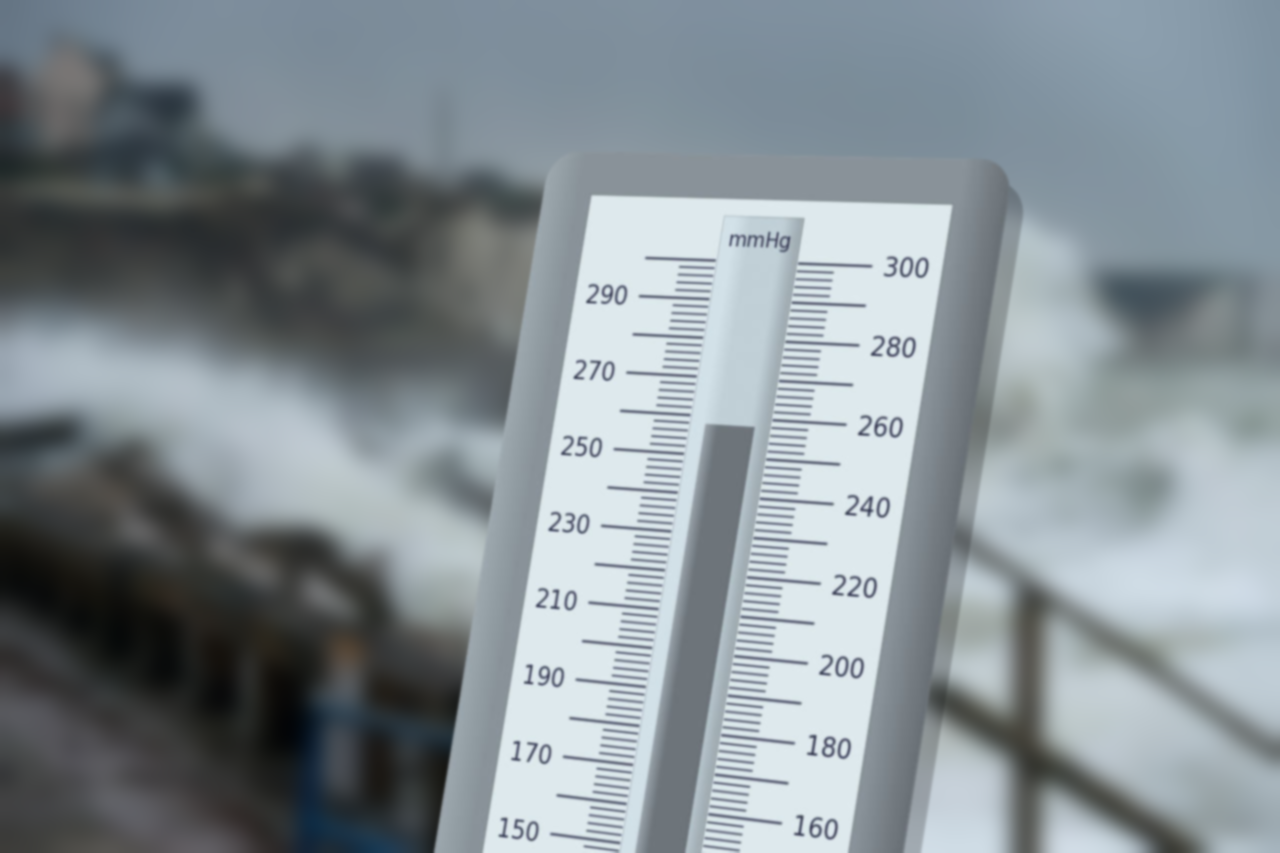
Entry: 258 mmHg
